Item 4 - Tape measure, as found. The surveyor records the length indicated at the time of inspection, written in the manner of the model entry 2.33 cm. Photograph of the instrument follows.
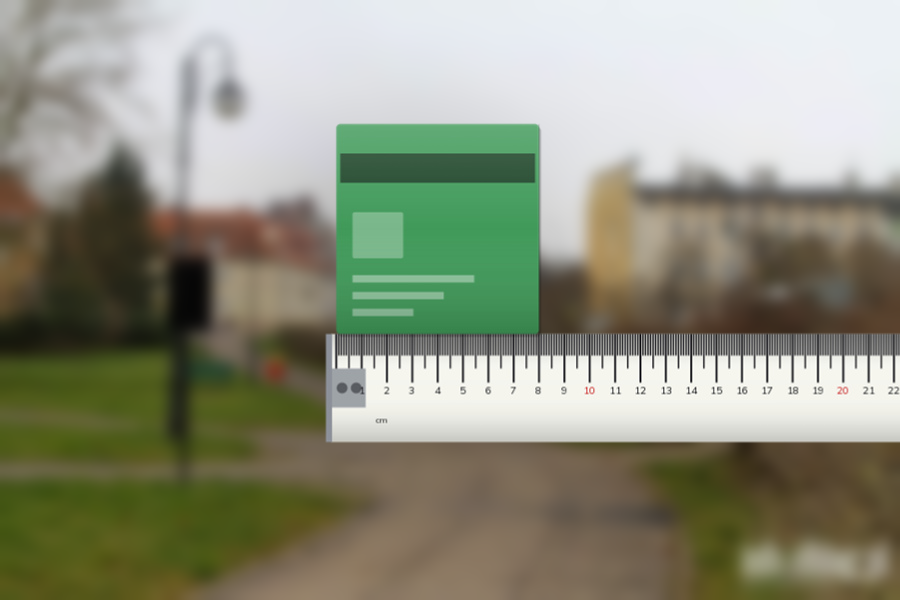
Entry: 8 cm
